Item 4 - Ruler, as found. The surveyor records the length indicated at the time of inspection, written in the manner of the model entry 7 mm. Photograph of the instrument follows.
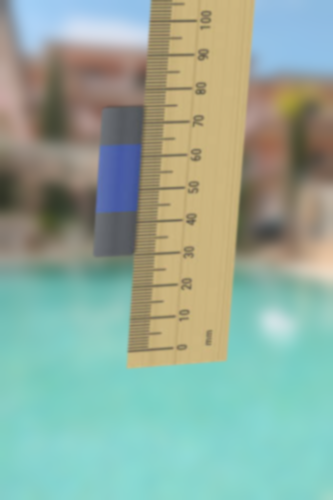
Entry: 45 mm
